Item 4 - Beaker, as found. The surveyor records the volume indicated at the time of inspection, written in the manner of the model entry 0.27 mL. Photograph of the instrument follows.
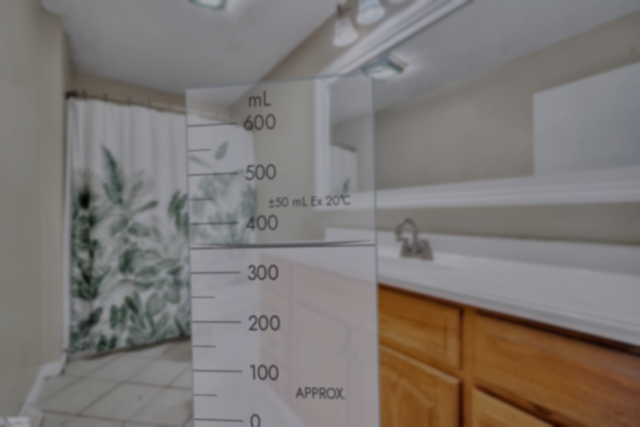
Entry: 350 mL
